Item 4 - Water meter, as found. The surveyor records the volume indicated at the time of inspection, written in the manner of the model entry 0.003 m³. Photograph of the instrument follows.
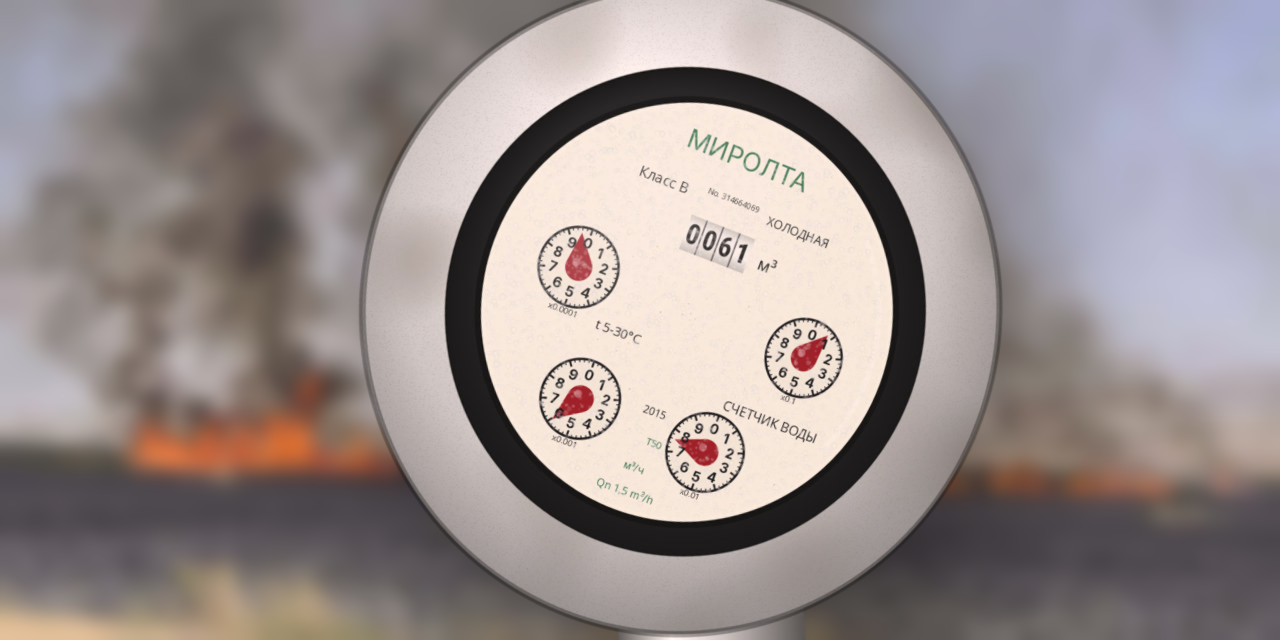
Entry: 61.0759 m³
